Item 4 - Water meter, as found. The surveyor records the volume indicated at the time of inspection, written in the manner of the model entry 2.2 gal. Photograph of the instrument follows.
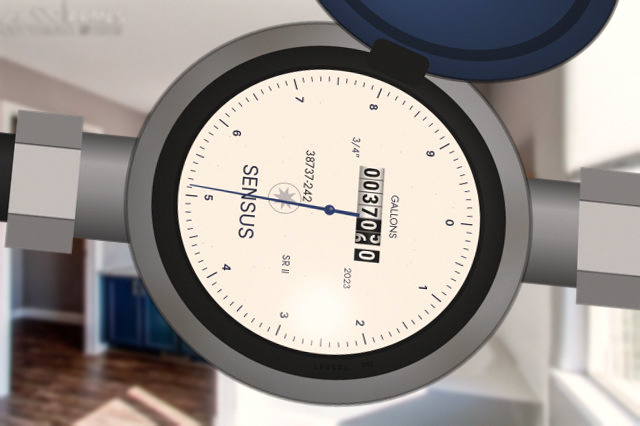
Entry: 37055.1 gal
